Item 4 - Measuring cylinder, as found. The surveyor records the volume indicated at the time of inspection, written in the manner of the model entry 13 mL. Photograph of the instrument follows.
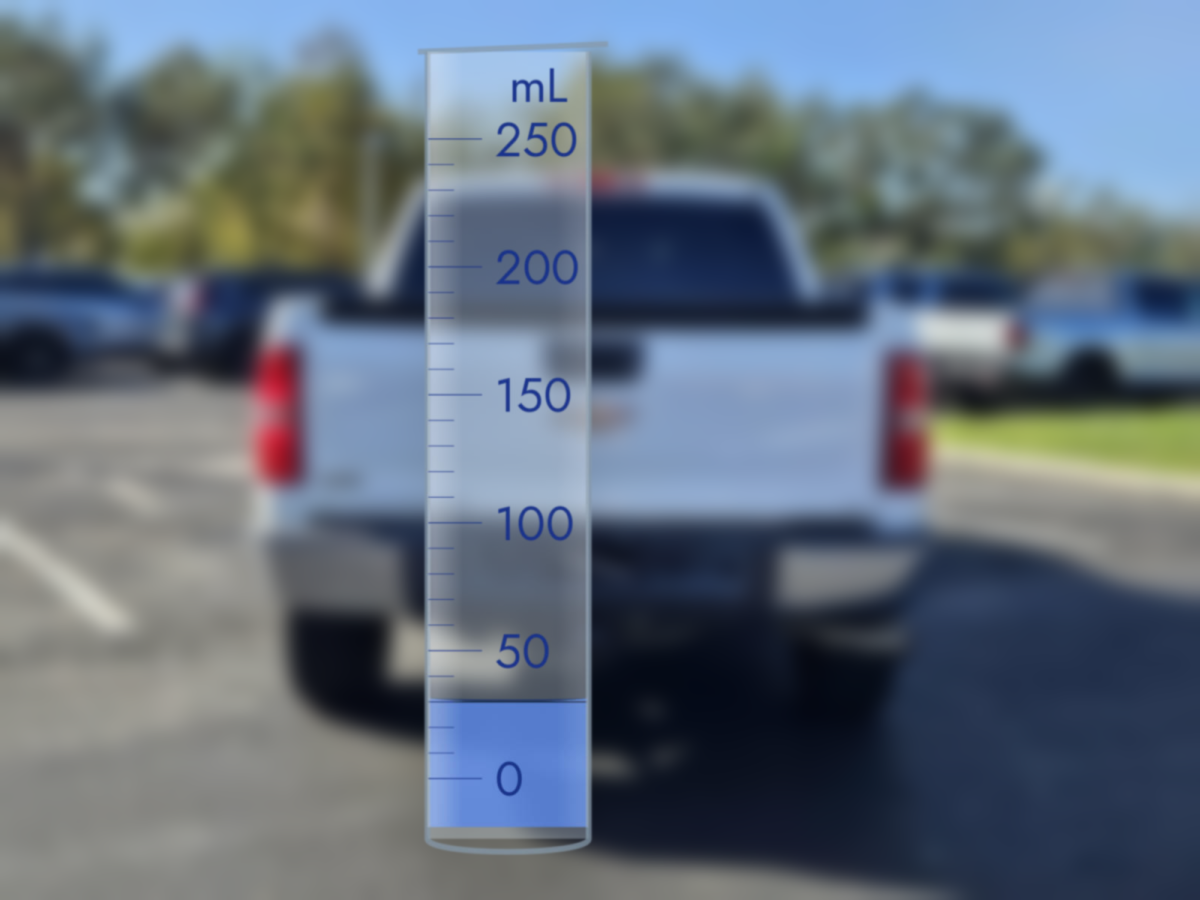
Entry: 30 mL
